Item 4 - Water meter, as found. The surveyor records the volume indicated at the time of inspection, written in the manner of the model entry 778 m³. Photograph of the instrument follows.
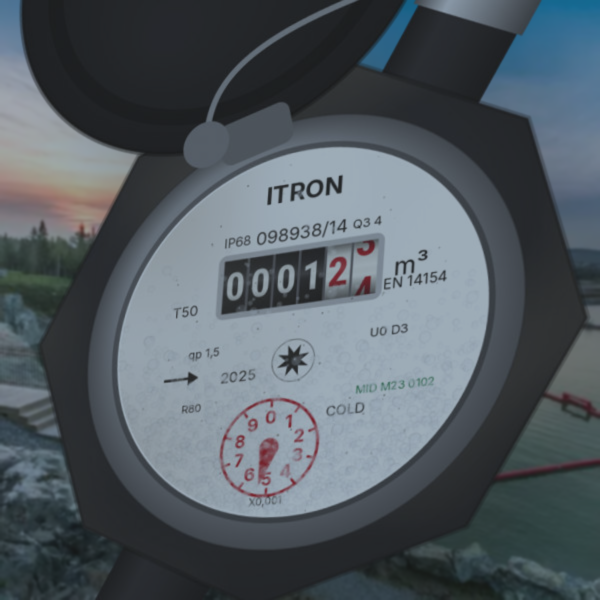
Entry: 1.235 m³
